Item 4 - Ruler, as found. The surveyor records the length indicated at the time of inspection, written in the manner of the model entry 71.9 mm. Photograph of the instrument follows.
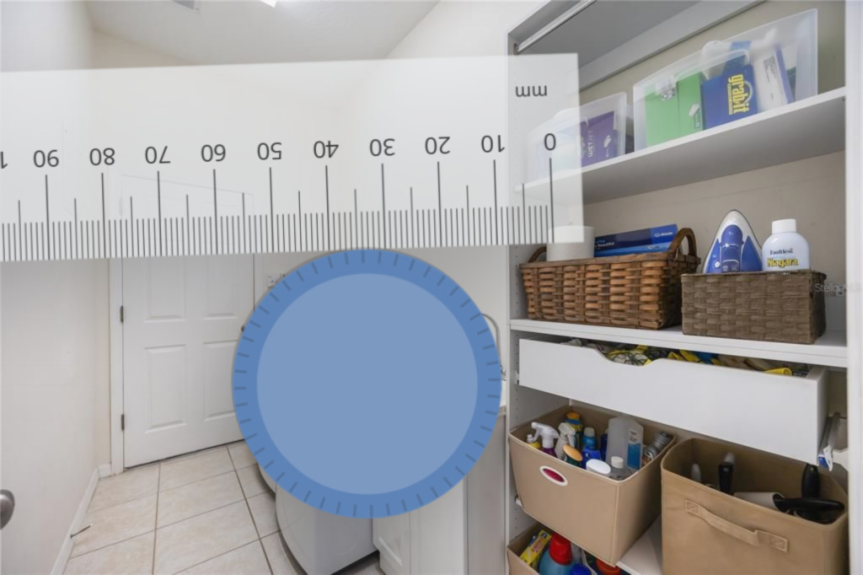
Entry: 48 mm
